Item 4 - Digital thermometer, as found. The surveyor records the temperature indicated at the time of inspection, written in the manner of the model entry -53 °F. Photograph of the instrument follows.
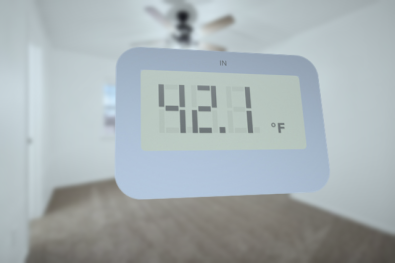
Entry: 42.1 °F
